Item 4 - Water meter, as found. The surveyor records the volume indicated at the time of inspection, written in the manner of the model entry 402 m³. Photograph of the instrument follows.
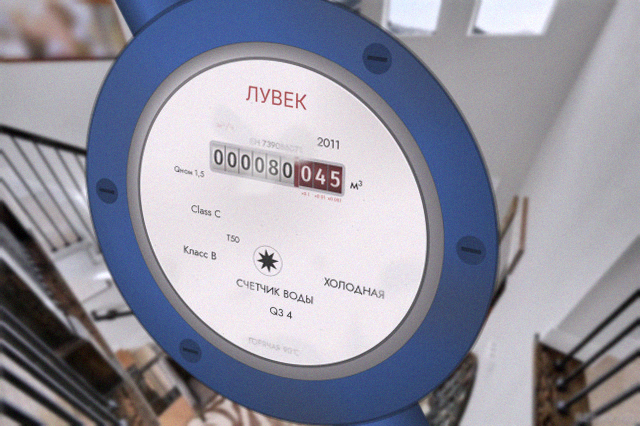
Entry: 80.045 m³
